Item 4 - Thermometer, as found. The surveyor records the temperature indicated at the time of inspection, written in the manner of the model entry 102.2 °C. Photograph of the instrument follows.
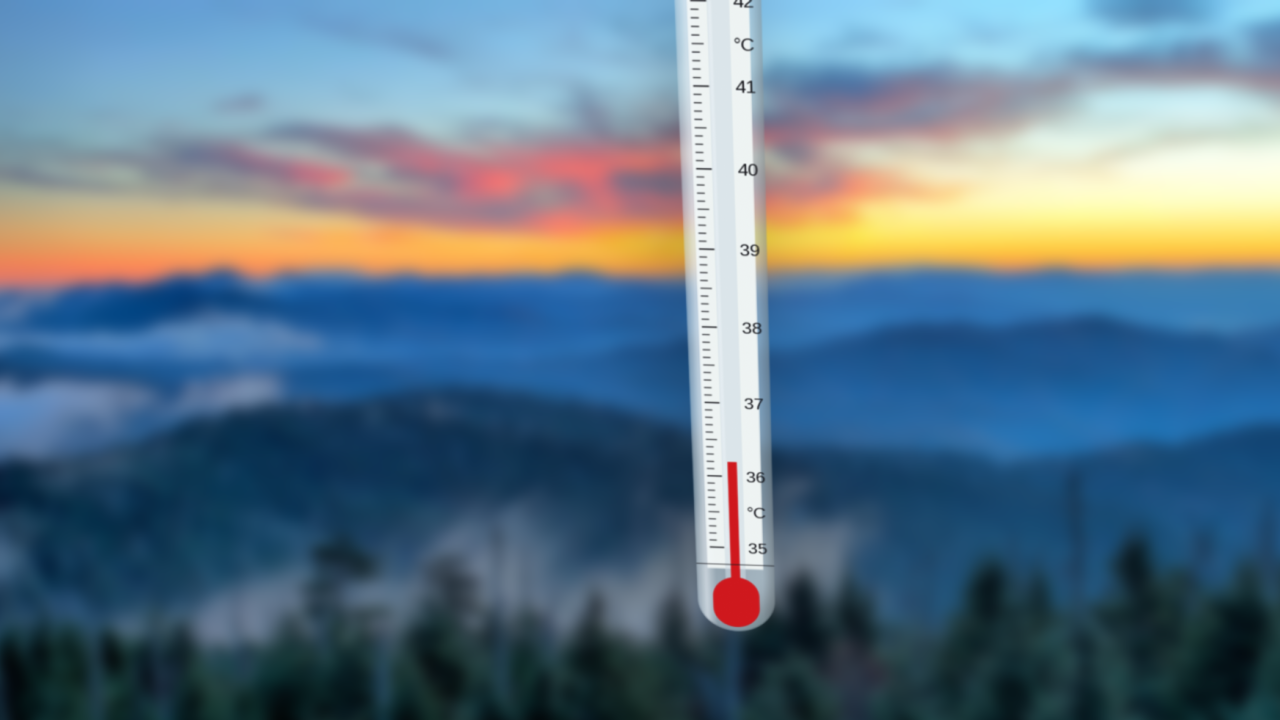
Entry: 36.2 °C
